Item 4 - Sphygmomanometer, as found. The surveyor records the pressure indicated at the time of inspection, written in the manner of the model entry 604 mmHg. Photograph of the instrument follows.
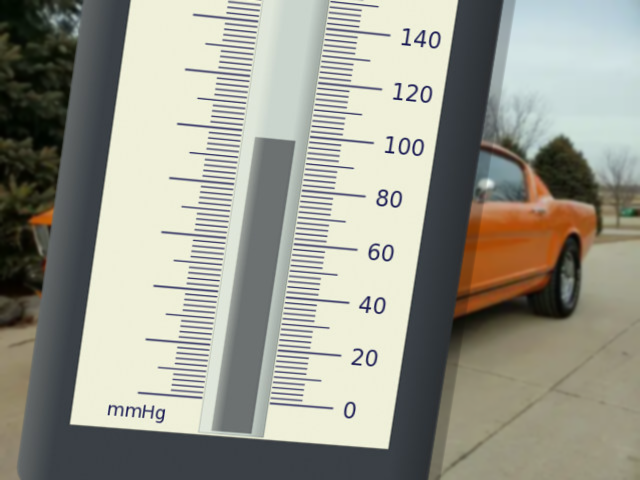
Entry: 98 mmHg
